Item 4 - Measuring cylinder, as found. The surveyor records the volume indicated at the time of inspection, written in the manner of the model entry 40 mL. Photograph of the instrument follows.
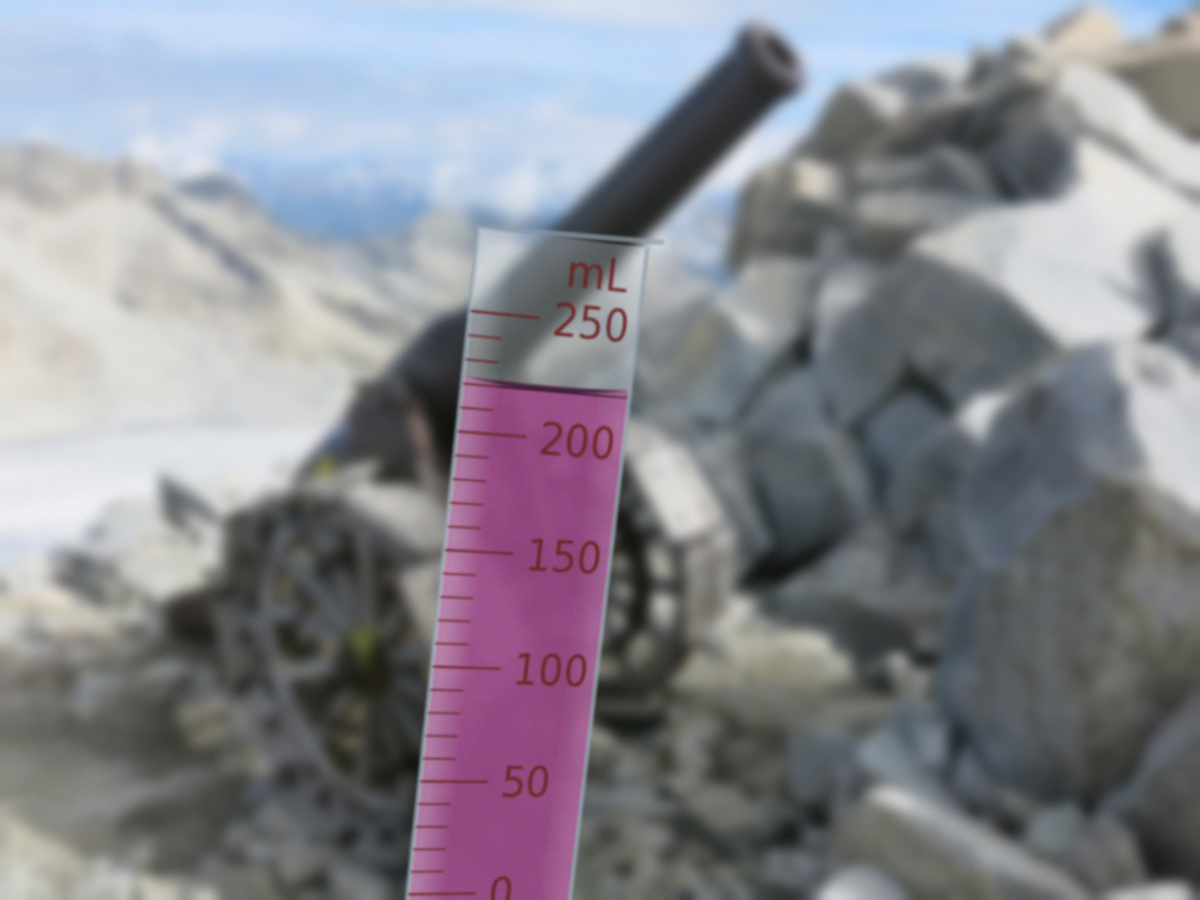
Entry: 220 mL
